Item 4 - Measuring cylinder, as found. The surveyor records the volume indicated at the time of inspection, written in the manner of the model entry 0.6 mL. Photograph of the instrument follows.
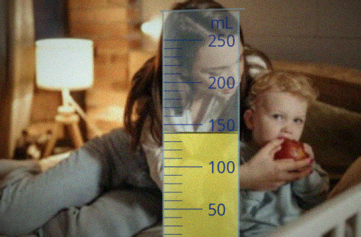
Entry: 140 mL
